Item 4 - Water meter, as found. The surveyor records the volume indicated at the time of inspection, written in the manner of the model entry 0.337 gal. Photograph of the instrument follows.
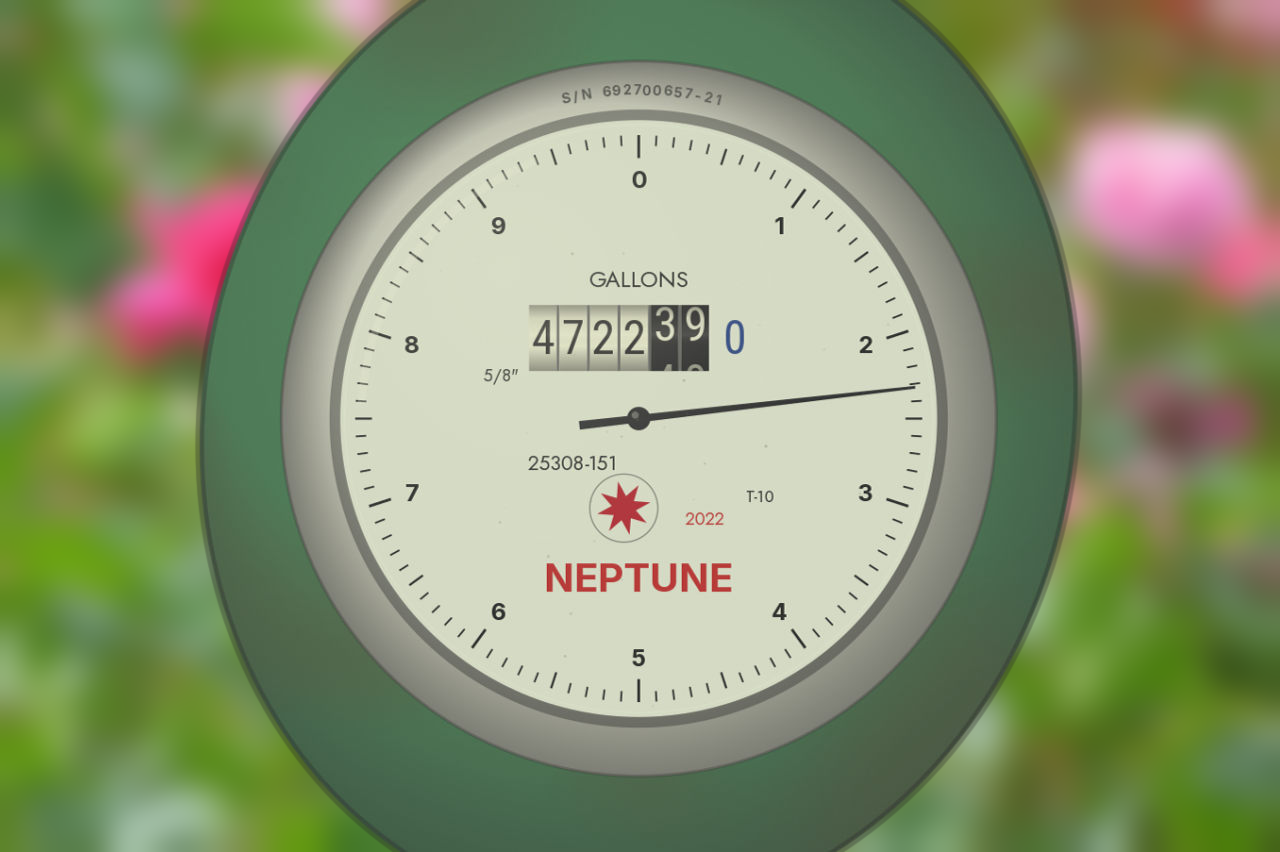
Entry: 4722392.3 gal
